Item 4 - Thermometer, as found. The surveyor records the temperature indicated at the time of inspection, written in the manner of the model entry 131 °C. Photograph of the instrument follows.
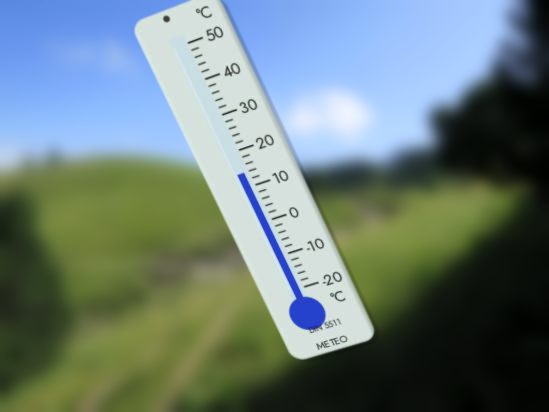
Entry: 14 °C
